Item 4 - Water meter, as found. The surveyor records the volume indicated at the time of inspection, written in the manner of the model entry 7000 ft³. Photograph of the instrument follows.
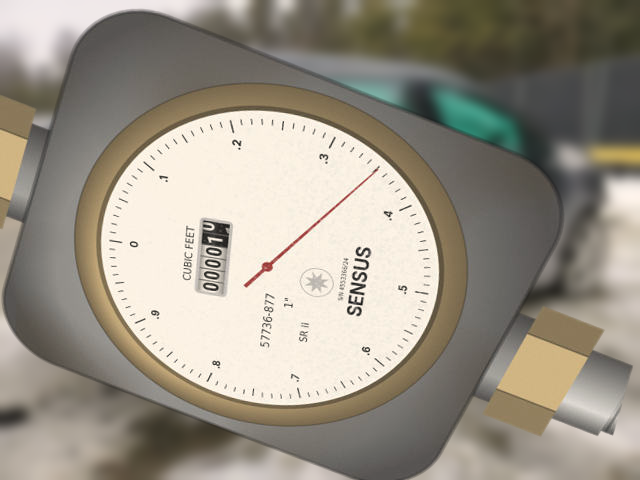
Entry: 10.35 ft³
